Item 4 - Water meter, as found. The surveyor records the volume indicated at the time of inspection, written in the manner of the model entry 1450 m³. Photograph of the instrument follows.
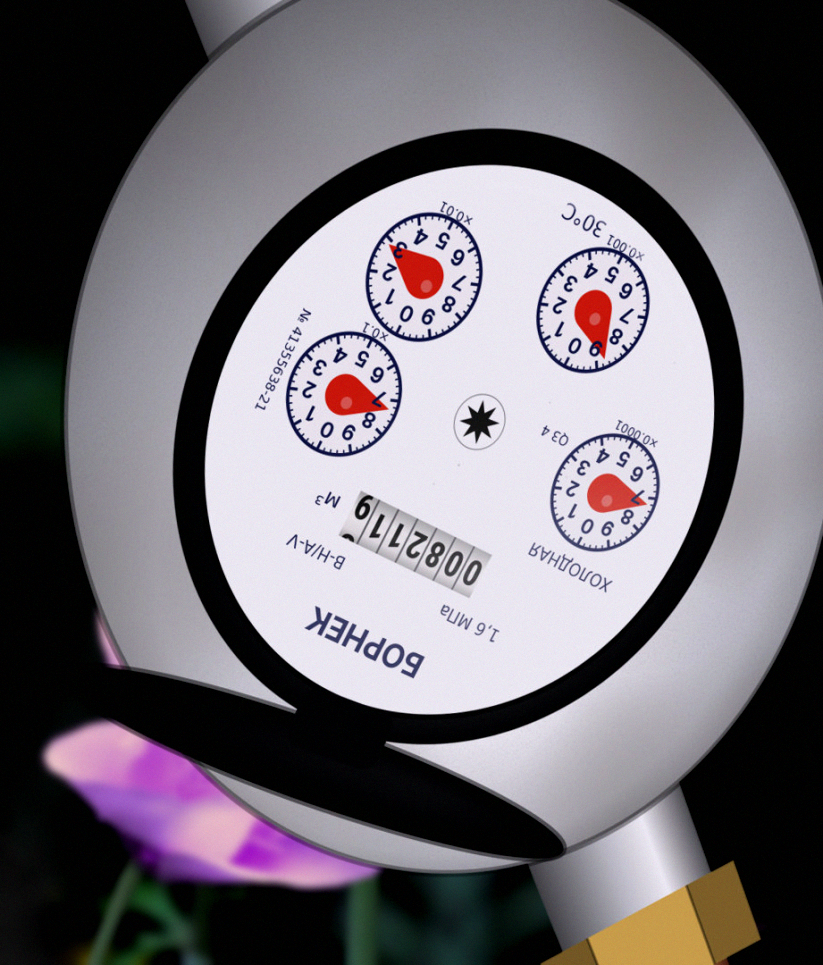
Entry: 82118.7287 m³
